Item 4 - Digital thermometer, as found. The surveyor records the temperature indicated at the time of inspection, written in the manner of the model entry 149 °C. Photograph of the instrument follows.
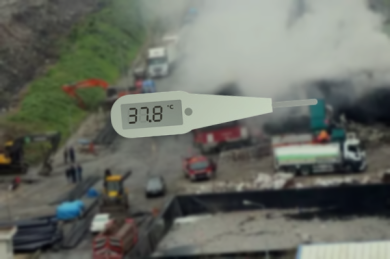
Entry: 37.8 °C
